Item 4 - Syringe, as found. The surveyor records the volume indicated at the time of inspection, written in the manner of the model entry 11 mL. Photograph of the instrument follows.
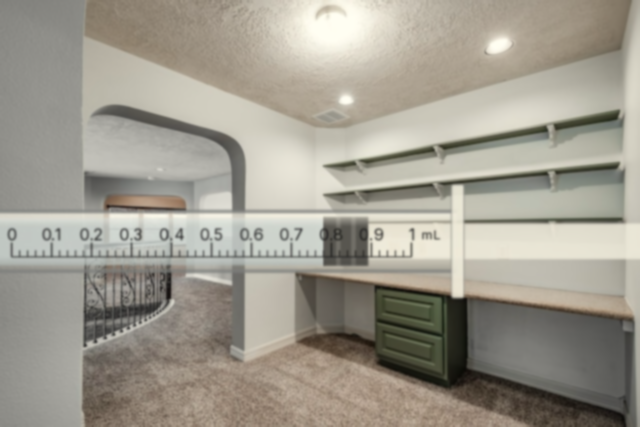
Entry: 0.78 mL
